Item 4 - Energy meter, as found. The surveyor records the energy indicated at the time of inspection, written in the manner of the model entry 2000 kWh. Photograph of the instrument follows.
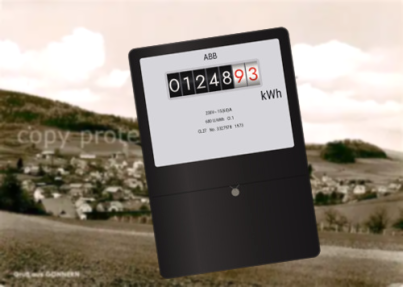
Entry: 1248.93 kWh
